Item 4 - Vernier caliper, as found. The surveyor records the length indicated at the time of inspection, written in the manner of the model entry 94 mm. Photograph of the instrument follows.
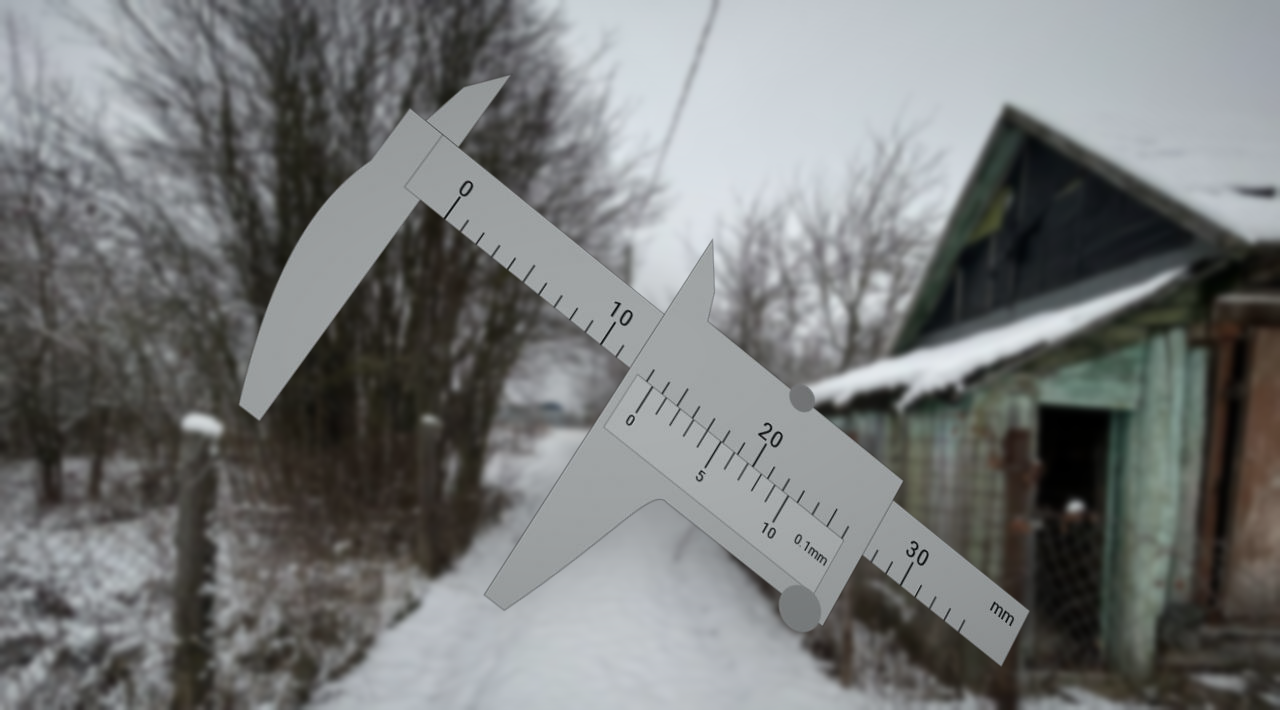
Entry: 13.4 mm
